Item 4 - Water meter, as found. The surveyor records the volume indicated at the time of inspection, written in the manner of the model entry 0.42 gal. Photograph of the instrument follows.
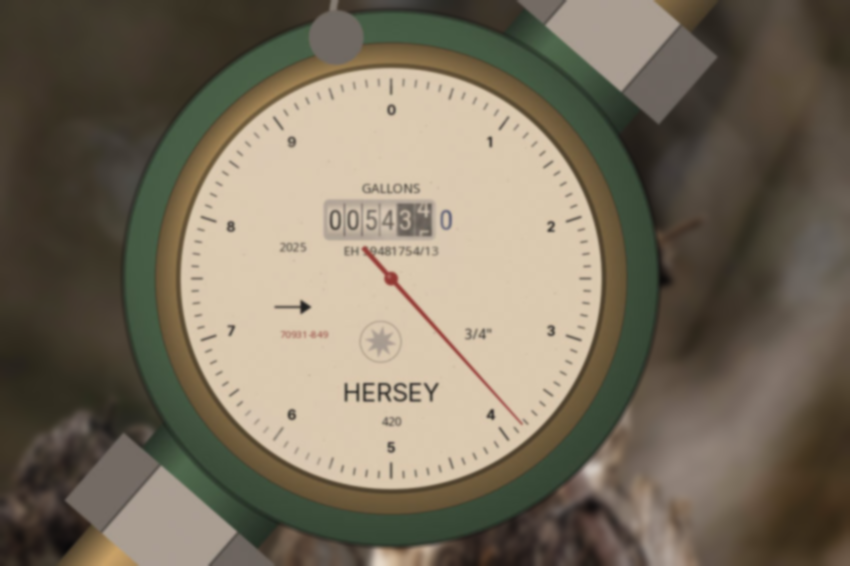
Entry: 54343.8 gal
